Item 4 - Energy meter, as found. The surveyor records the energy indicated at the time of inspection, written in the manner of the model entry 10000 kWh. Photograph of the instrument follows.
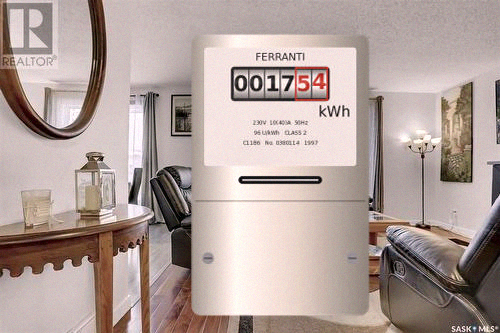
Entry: 17.54 kWh
